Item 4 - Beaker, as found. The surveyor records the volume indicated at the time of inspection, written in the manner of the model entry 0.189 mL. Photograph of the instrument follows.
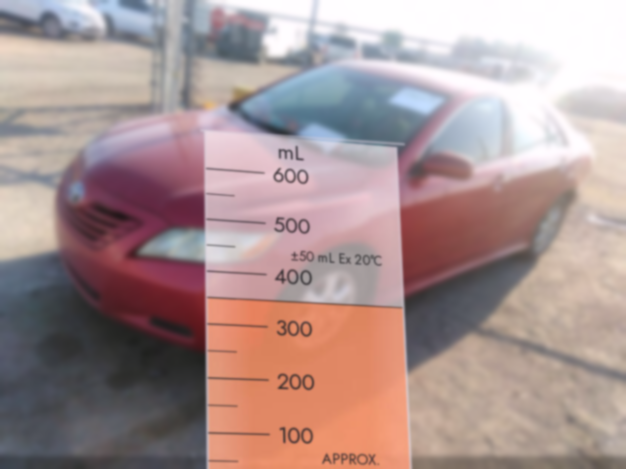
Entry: 350 mL
